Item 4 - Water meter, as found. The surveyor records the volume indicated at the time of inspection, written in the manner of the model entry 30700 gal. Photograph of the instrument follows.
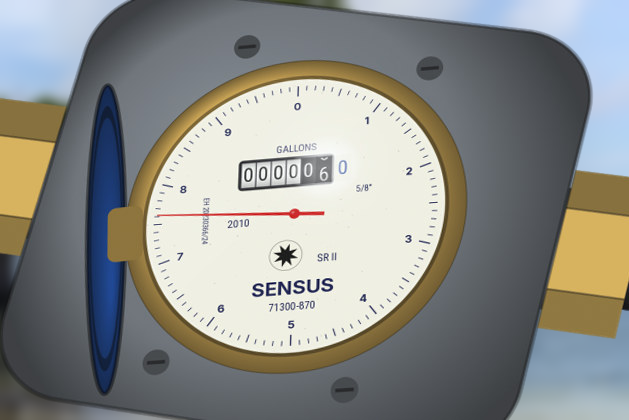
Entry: 57.6 gal
